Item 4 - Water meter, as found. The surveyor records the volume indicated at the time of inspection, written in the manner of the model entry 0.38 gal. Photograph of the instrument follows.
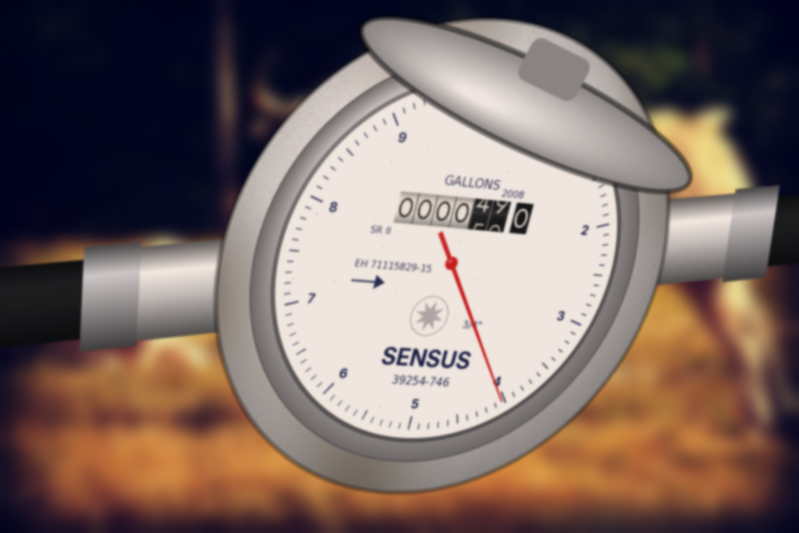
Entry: 494.0 gal
